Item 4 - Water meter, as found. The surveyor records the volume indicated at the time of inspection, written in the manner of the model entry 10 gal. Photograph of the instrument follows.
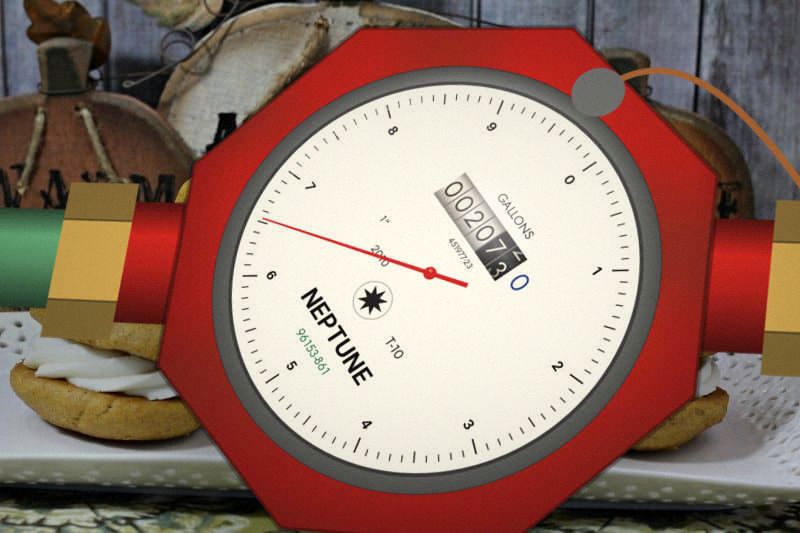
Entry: 20726.5 gal
